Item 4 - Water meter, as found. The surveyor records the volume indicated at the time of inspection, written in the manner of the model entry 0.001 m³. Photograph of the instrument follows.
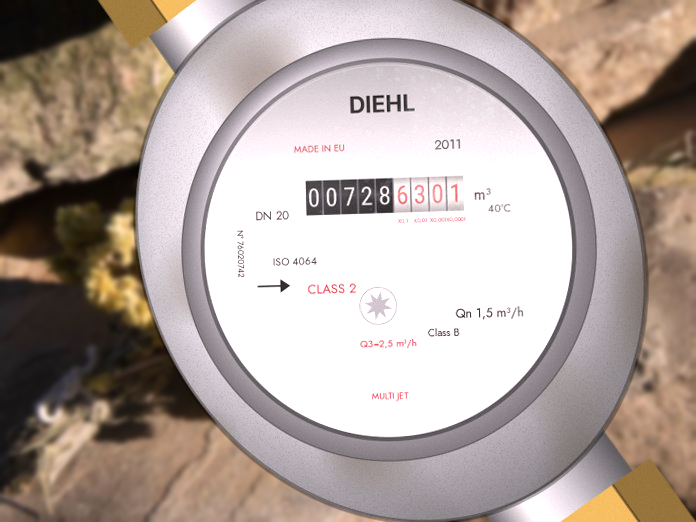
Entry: 728.6301 m³
